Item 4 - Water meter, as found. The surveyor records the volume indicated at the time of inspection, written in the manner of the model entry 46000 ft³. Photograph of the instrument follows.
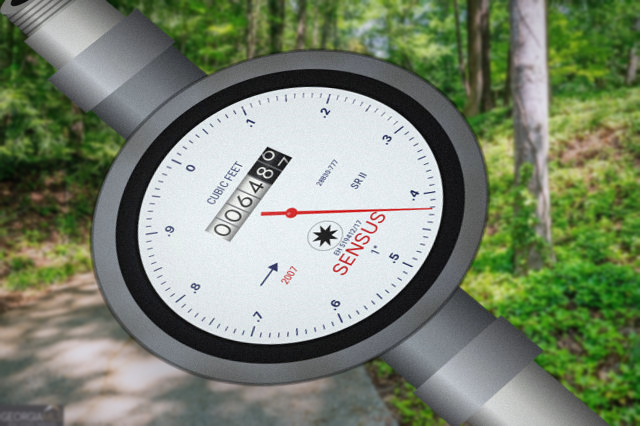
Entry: 6486.42 ft³
